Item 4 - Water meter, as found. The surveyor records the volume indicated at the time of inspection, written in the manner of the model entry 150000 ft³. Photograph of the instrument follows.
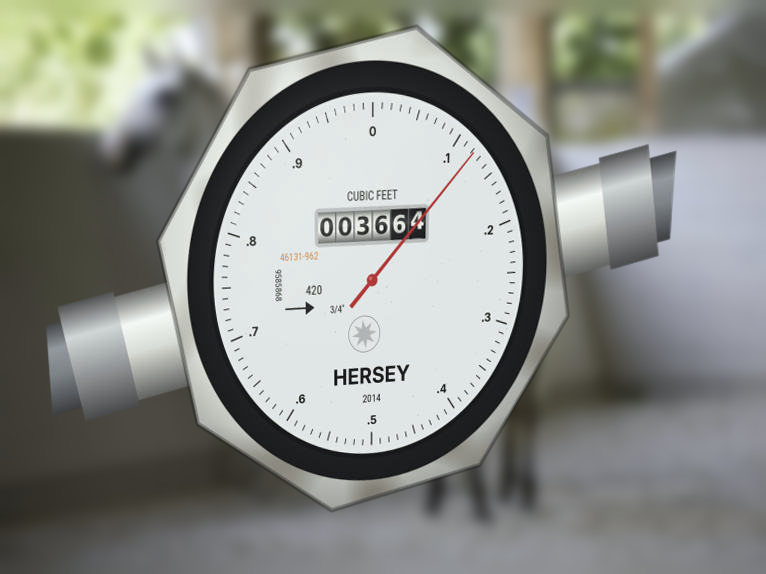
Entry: 3664.12 ft³
